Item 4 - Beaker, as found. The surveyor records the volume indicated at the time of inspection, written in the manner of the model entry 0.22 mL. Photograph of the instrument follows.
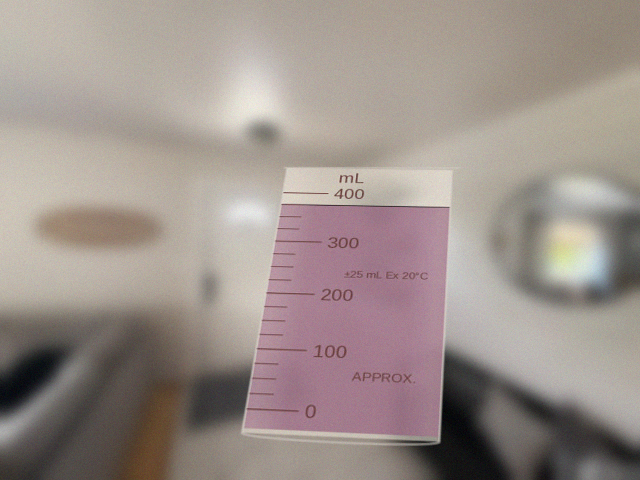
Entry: 375 mL
